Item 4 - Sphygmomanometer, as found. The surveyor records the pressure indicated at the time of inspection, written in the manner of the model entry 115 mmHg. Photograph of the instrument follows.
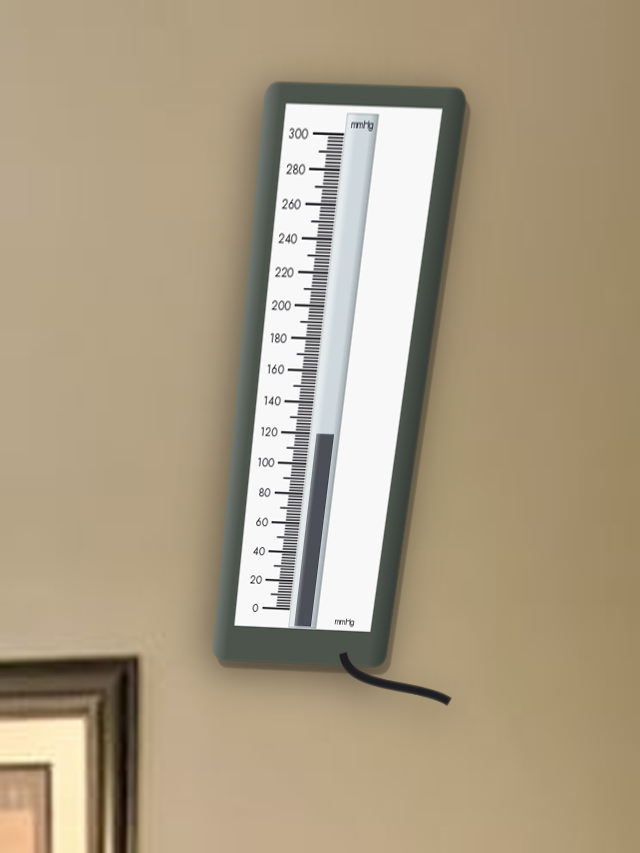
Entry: 120 mmHg
